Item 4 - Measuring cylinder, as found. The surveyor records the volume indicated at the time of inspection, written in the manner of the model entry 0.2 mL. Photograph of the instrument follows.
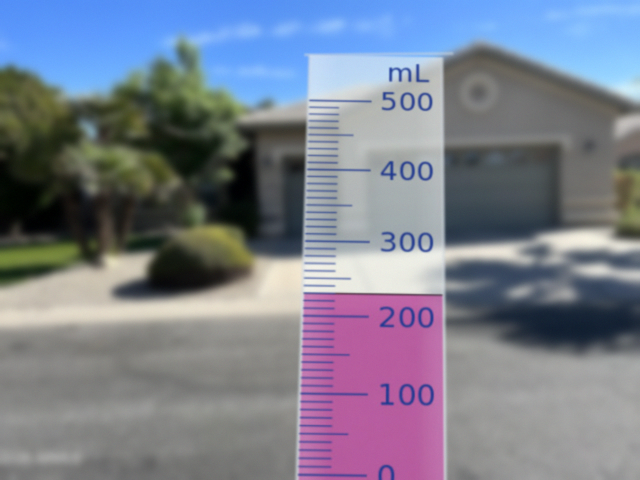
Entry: 230 mL
